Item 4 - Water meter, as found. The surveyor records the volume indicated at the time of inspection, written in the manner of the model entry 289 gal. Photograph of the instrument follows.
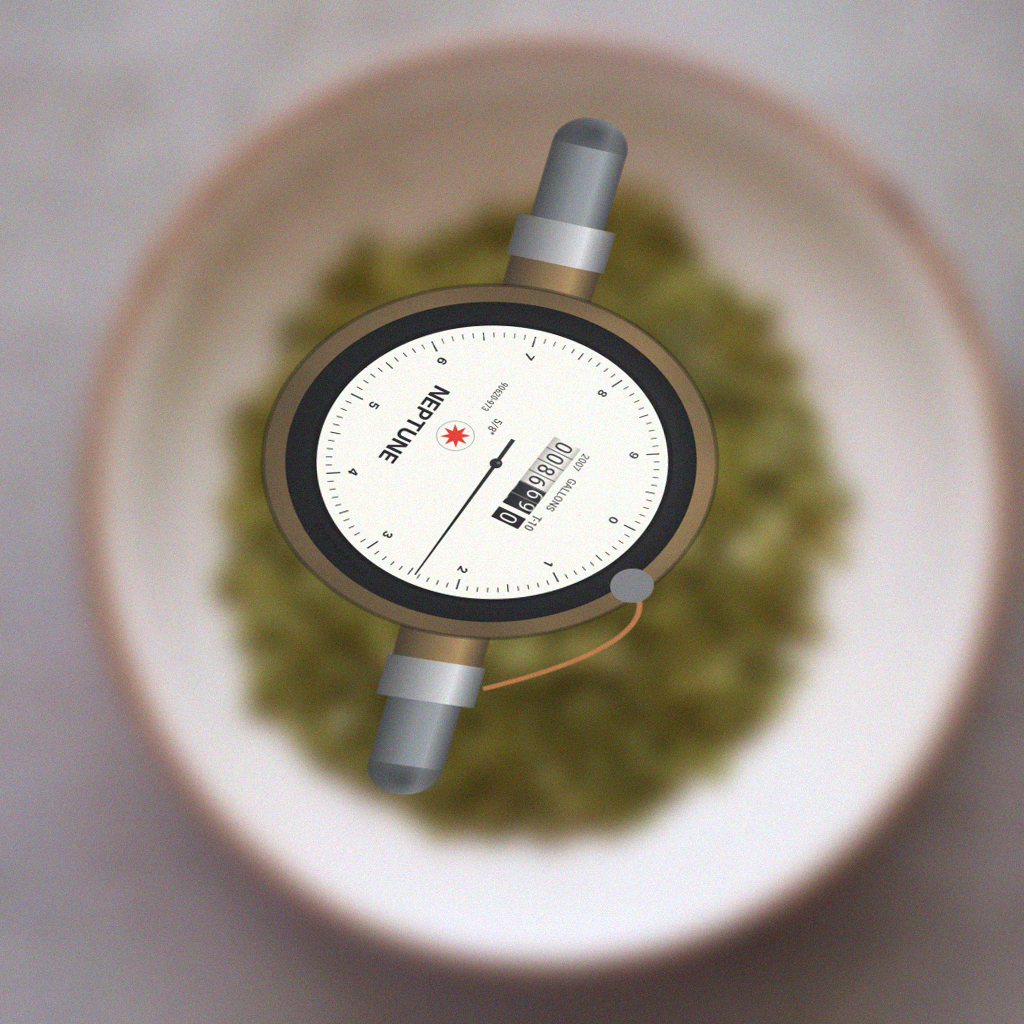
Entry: 86692.4 gal
